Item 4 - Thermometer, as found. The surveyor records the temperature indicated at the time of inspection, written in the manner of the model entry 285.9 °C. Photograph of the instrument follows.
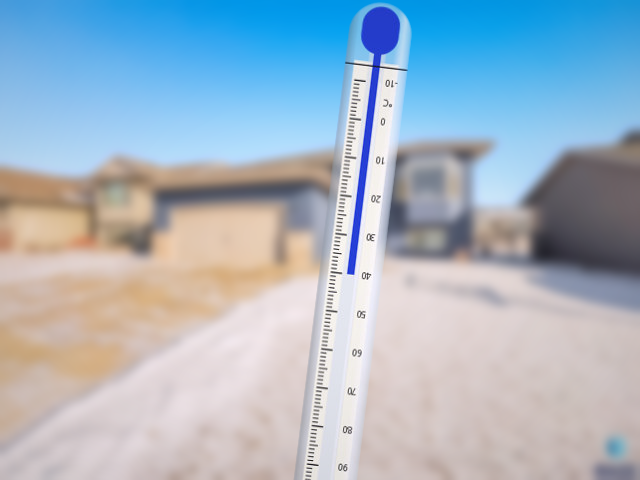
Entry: 40 °C
